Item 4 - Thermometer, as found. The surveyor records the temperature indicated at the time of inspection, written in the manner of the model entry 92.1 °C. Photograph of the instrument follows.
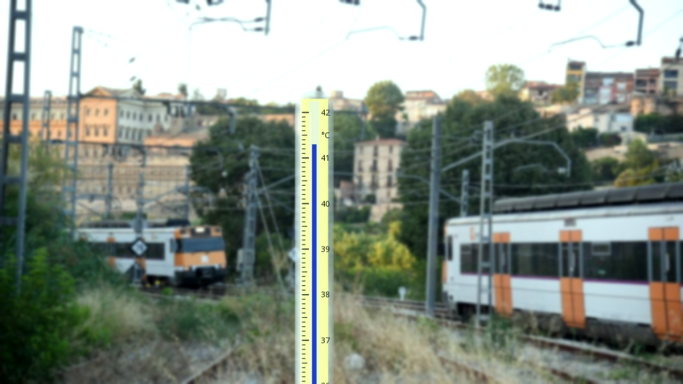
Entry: 41.3 °C
